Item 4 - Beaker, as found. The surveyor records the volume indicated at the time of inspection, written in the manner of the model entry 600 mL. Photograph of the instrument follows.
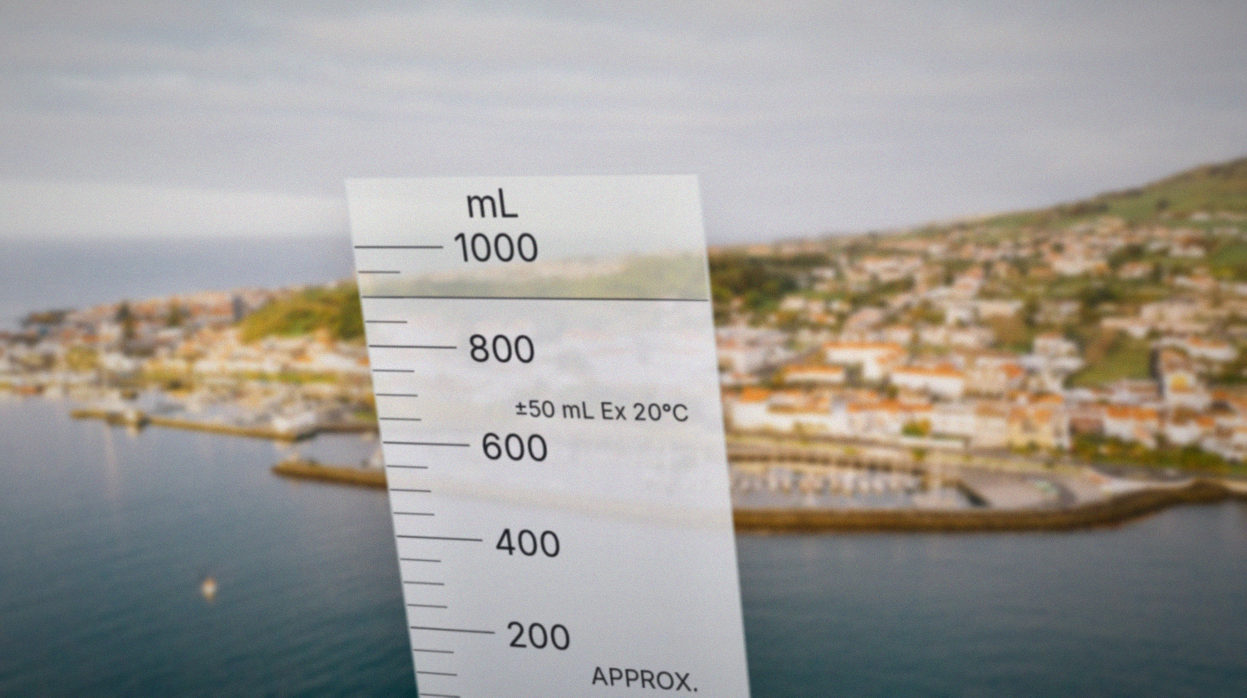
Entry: 900 mL
